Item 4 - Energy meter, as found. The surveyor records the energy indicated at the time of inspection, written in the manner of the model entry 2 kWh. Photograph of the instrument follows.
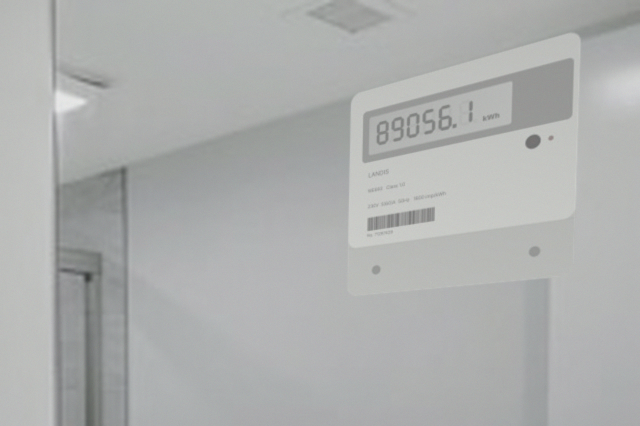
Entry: 89056.1 kWh
